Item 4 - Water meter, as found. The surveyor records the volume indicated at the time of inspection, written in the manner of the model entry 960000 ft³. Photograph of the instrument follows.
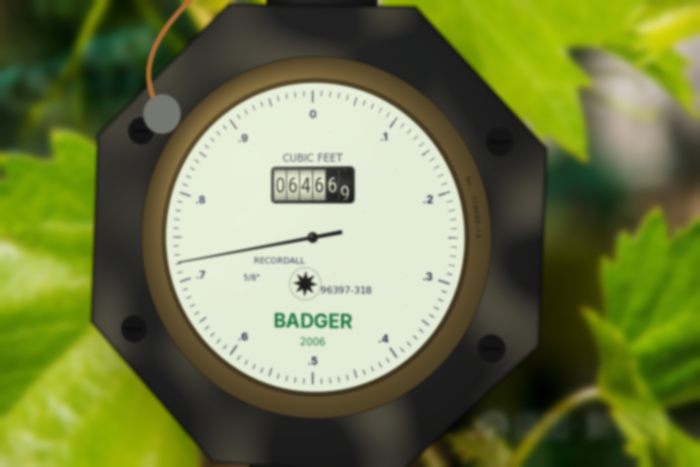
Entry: 64668.72 ft³
